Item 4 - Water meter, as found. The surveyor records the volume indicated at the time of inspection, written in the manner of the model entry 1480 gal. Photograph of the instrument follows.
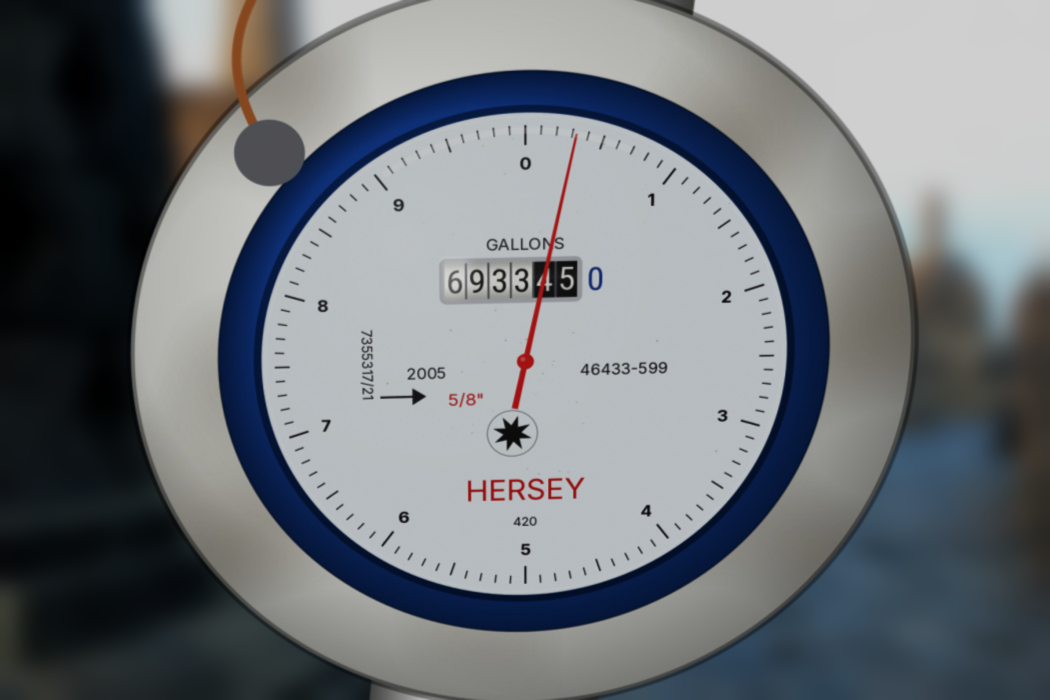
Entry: 6933450.3 gal
